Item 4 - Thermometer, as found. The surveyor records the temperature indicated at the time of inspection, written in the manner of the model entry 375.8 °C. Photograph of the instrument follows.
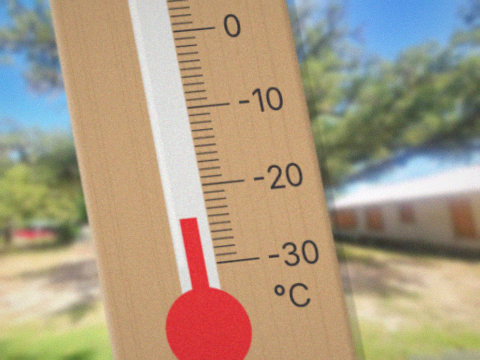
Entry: -24 °C
